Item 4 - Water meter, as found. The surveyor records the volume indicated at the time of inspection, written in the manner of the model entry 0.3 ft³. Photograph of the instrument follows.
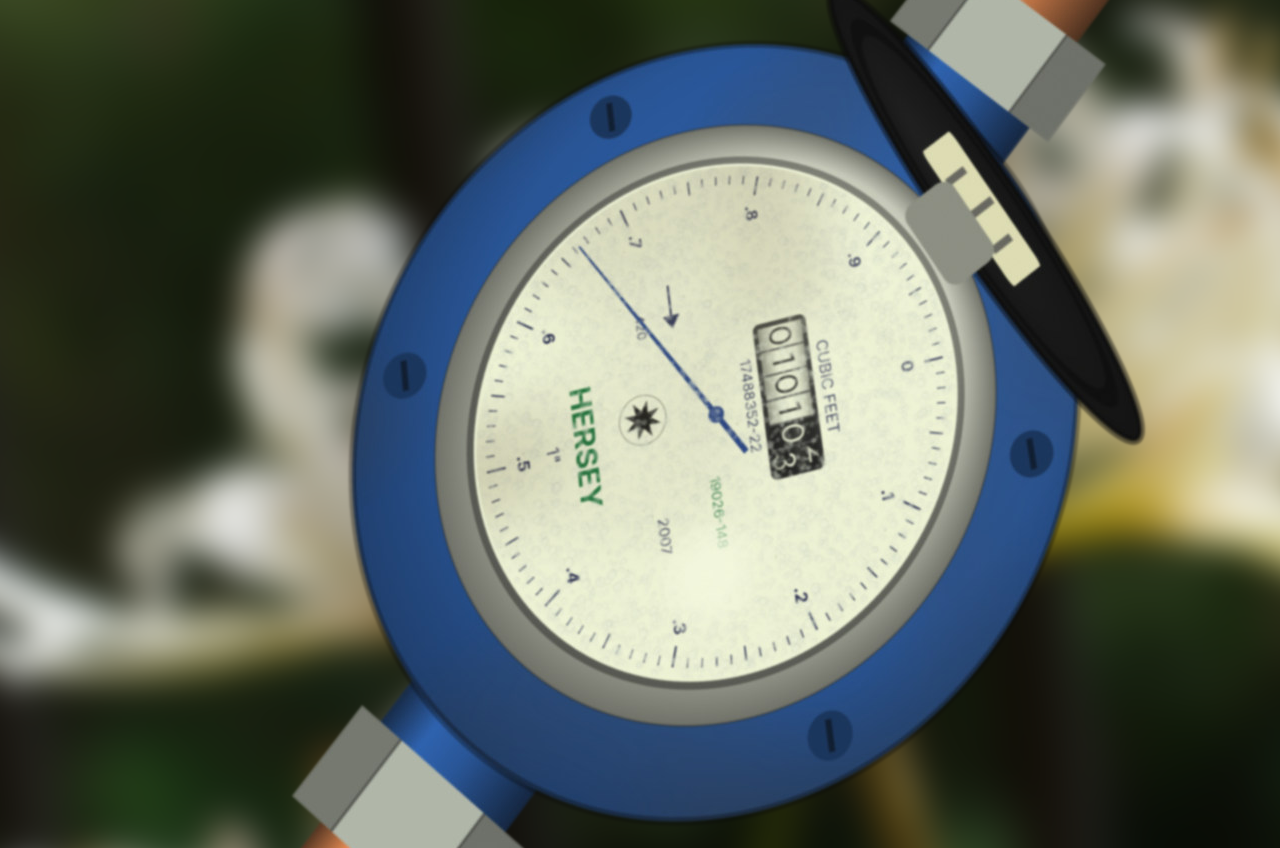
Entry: 10102.66 ft³
